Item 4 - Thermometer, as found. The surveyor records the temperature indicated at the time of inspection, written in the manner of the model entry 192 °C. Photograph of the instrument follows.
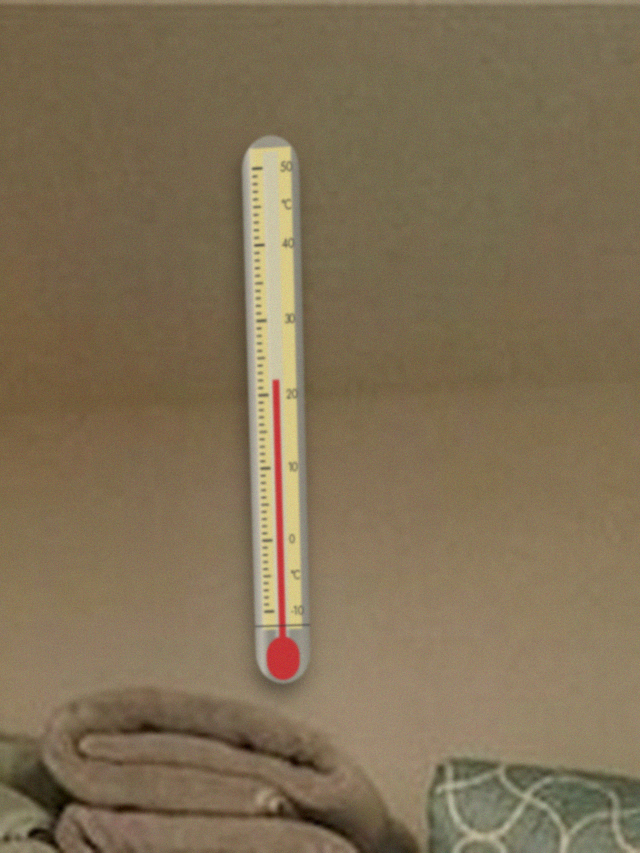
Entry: 22 °C
